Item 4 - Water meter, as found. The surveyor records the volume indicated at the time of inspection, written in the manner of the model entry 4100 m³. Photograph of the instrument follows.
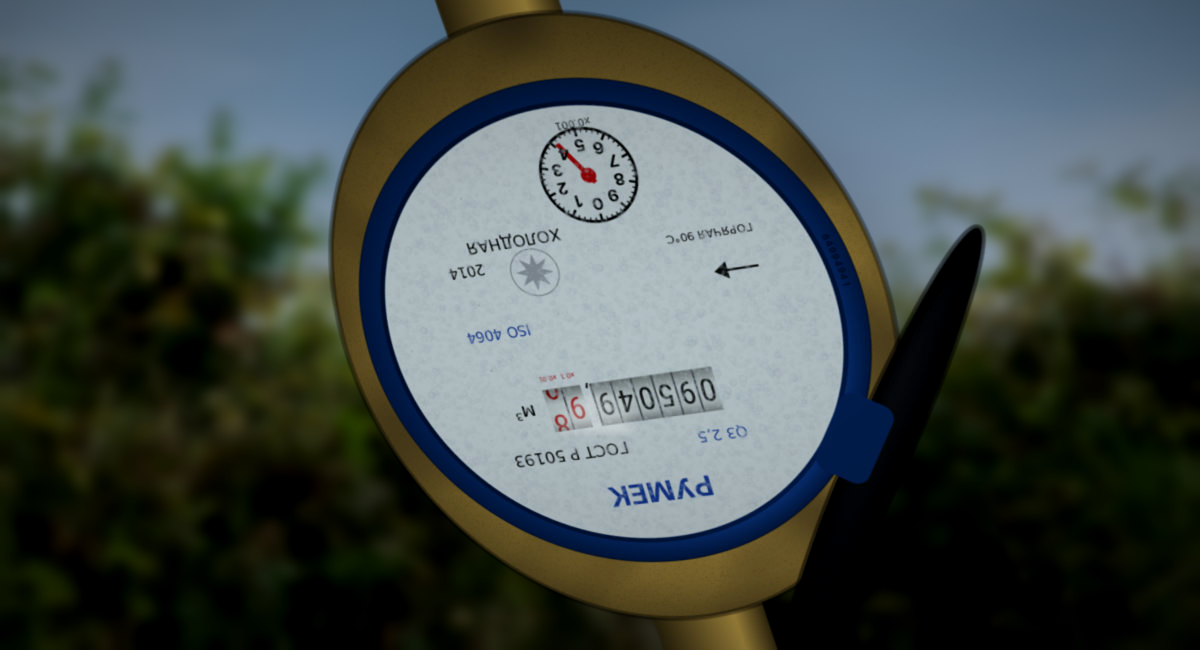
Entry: 95049.984 m³
